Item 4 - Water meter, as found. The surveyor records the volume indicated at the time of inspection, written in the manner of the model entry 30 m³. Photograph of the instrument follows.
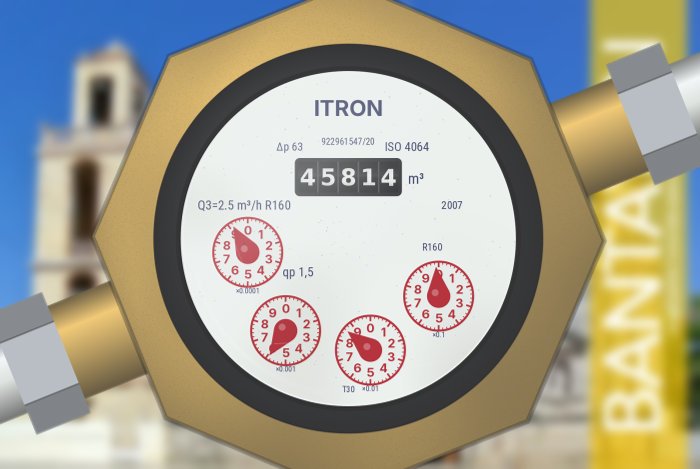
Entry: 45813.9859 m³
